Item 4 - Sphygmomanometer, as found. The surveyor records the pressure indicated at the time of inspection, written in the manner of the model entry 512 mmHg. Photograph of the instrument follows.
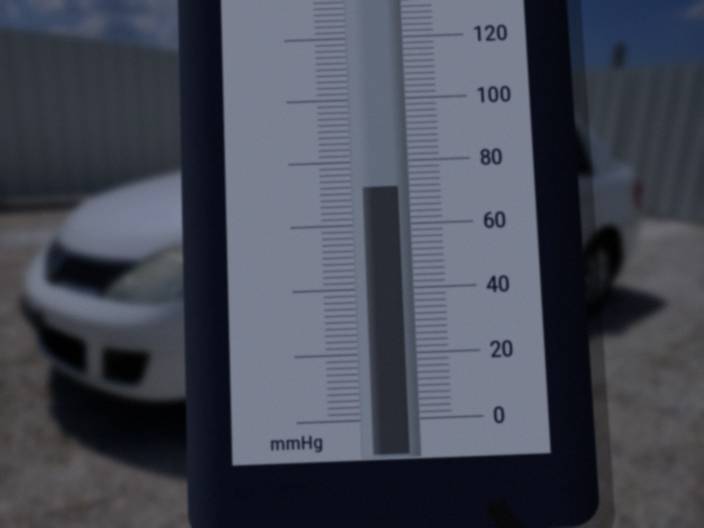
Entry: 72 mmHg
